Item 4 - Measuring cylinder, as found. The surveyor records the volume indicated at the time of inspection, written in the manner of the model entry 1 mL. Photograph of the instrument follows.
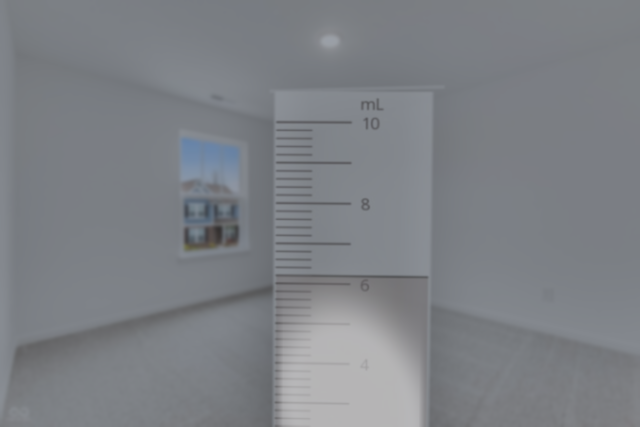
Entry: 6.2 mL
